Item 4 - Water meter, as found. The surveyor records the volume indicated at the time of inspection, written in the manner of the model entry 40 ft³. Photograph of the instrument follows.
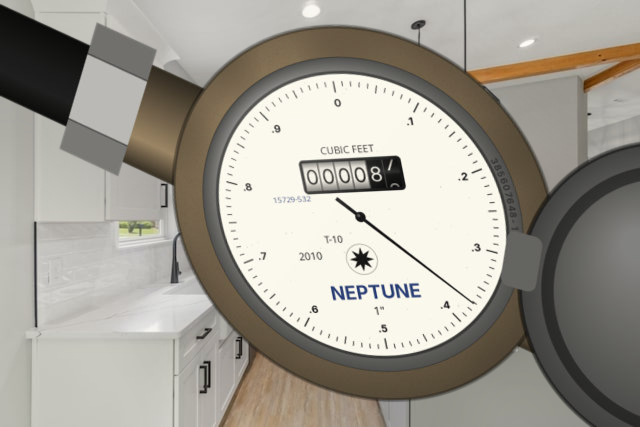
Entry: 87.37 ft³
